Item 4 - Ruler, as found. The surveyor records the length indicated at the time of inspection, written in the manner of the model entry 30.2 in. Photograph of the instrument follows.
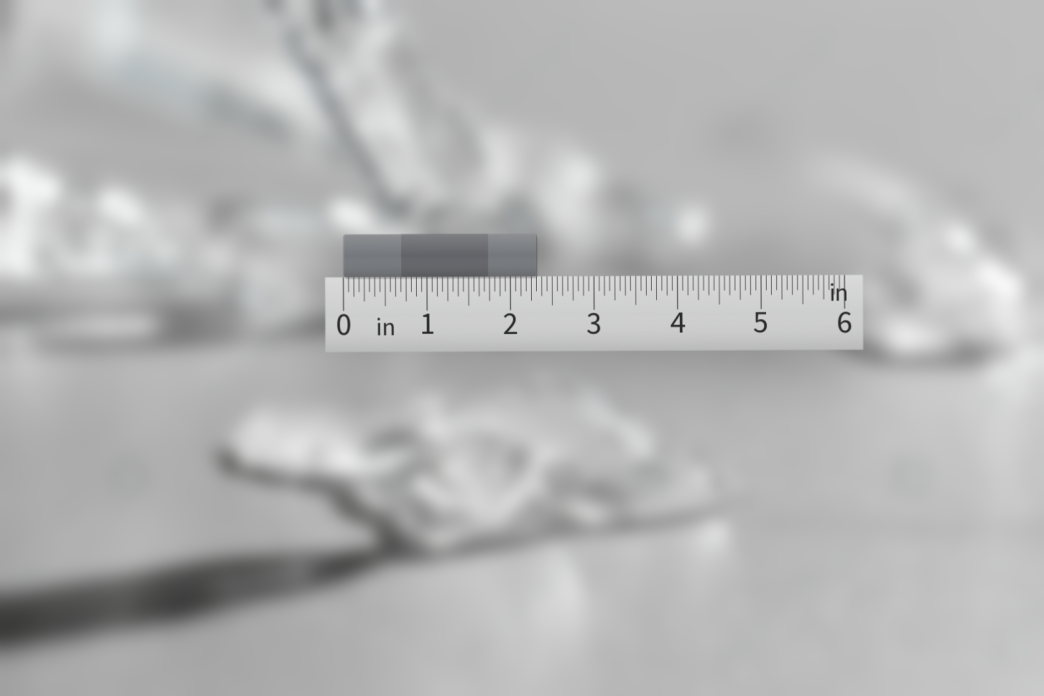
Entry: 2.3125 in
